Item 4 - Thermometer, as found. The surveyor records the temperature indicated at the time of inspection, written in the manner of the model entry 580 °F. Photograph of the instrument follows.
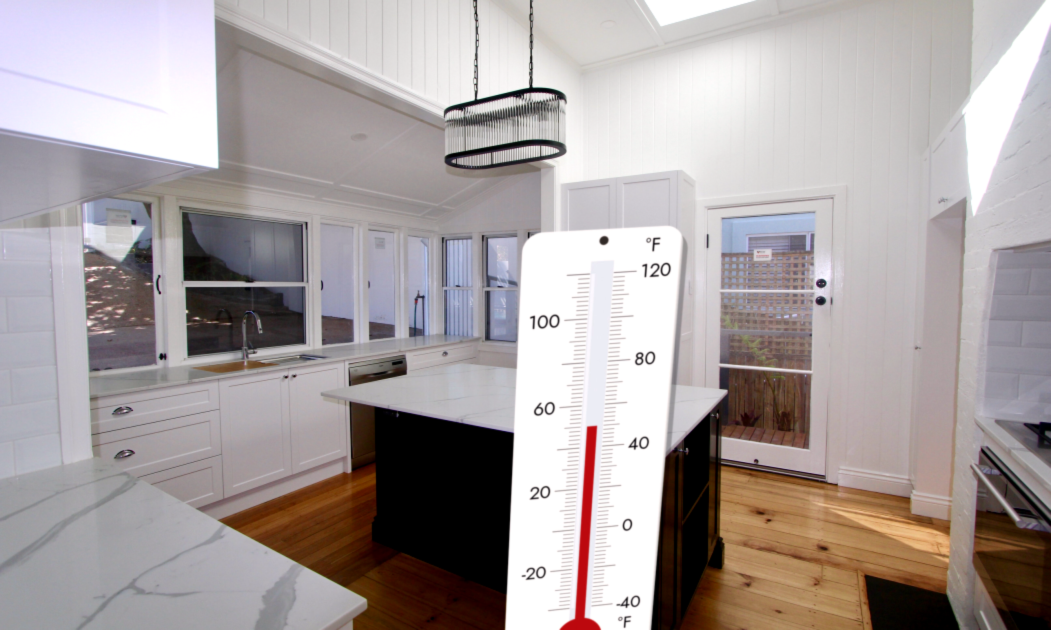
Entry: 50 °F
